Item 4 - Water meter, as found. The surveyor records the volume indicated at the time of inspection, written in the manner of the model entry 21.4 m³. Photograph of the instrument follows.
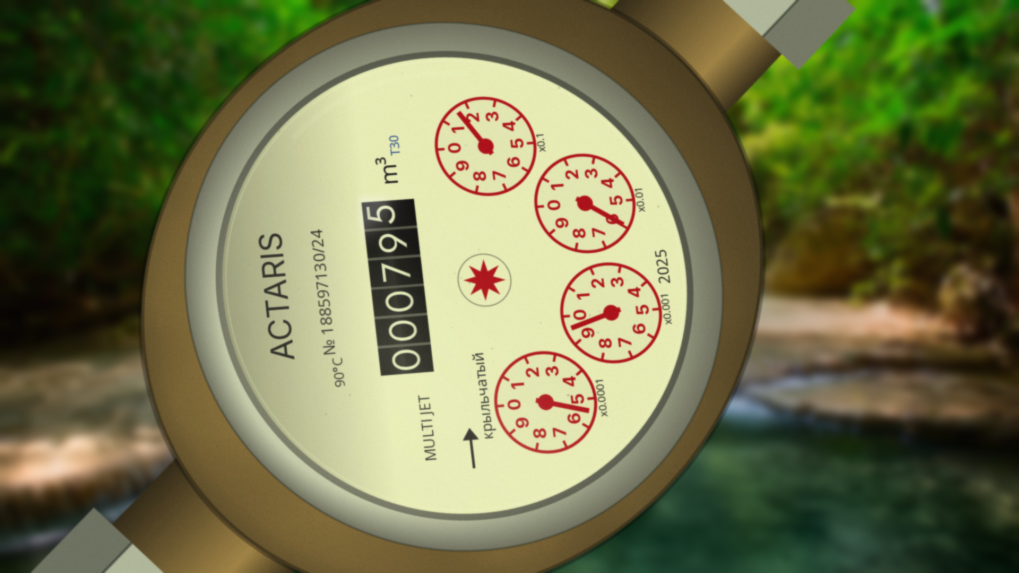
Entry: 795.1595 m³
